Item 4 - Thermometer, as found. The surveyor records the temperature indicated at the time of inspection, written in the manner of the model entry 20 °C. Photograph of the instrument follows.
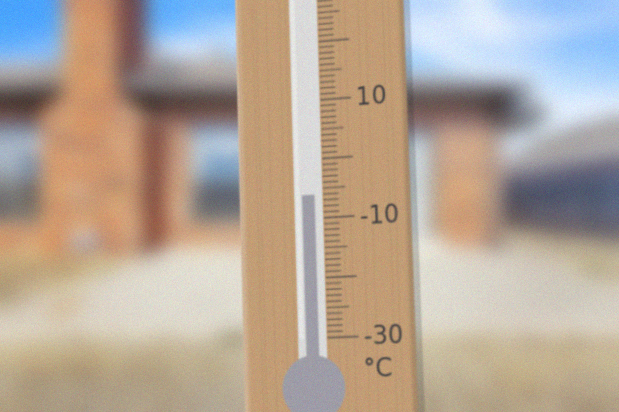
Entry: -6 °C
